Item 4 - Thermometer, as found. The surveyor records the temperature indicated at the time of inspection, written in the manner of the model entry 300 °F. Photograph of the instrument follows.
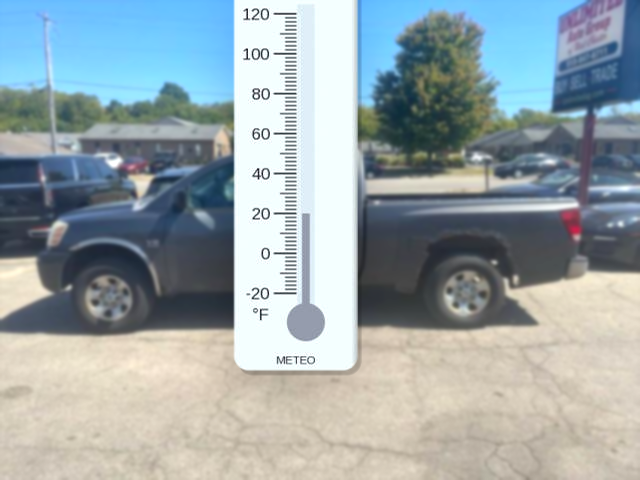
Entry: 20 °F
